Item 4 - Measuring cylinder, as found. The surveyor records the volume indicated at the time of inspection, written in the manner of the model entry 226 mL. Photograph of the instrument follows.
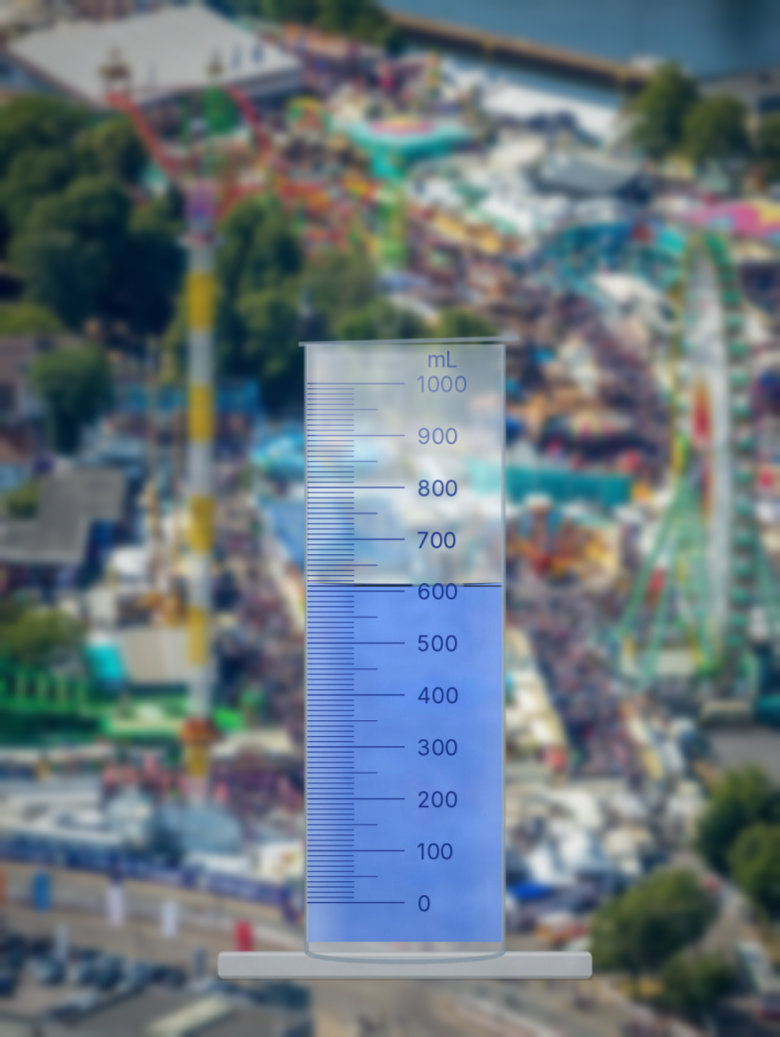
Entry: 610 mL
